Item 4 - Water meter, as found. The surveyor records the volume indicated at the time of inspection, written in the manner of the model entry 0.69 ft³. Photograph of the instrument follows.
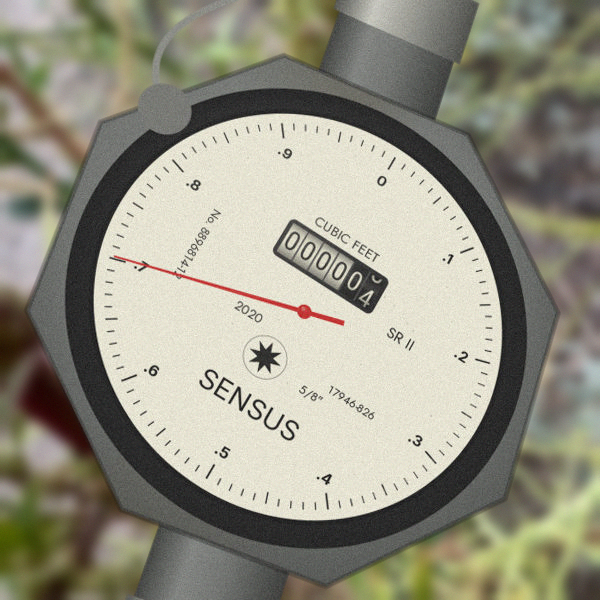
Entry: 3.70 ft³
